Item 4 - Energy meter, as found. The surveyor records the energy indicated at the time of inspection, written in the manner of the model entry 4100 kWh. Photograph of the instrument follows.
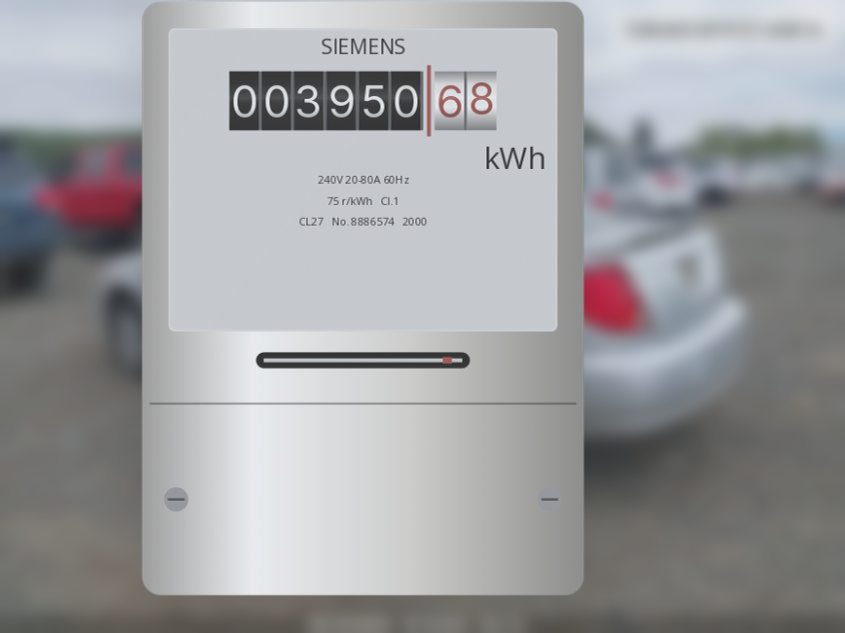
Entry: 3950.68 kWh
